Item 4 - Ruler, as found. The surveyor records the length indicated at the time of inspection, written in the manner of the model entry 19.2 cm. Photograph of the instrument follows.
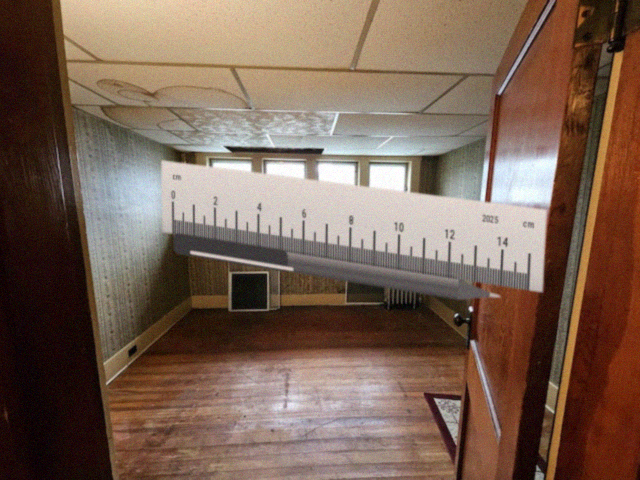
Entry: 14 cm
